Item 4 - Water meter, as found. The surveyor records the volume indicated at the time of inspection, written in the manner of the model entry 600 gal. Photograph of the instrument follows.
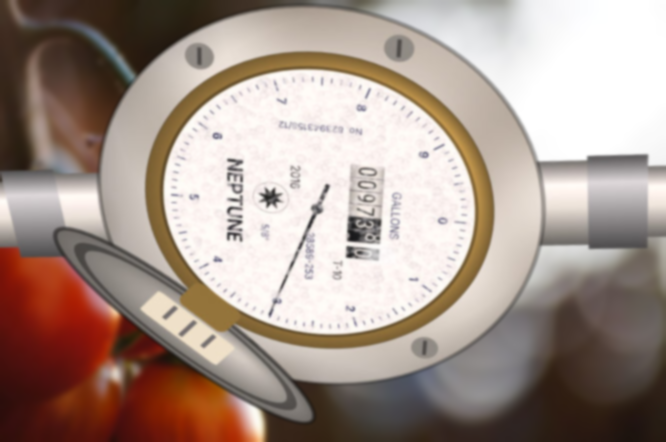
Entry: 97383.0 gal
